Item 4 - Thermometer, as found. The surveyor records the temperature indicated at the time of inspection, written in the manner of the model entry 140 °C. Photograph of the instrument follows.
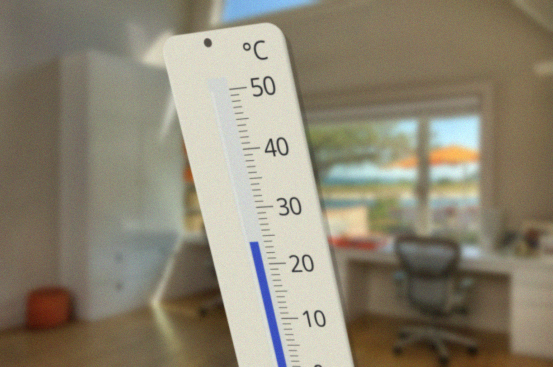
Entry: 24 °C
